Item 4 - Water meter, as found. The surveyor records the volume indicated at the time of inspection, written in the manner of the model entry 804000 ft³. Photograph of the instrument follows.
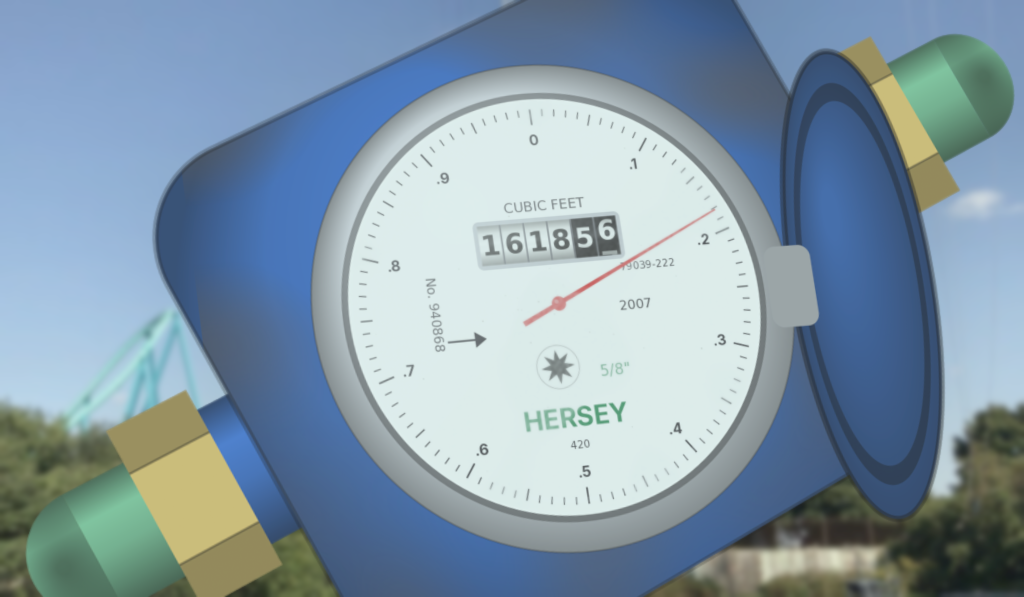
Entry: 161856.18 ft³
